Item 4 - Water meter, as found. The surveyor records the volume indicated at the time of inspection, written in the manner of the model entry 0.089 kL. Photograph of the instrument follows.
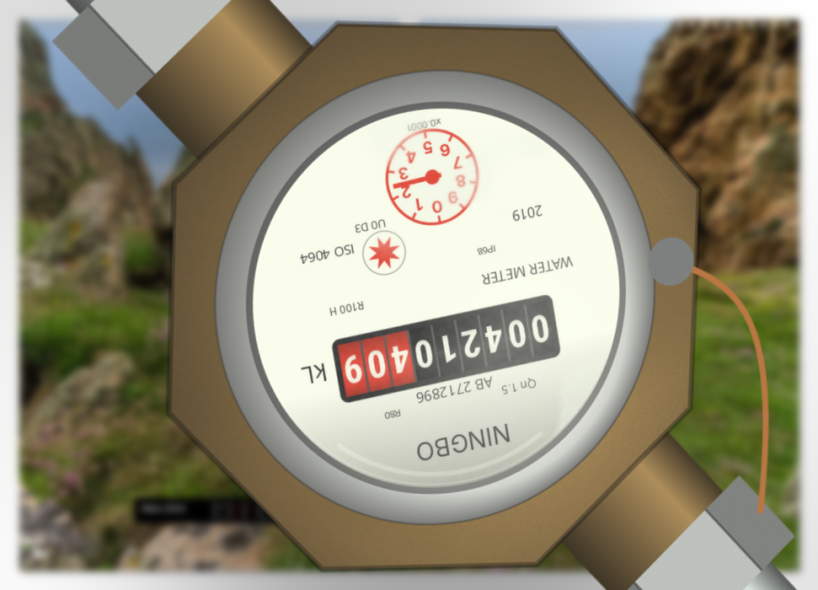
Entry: 4210.4092 kL
